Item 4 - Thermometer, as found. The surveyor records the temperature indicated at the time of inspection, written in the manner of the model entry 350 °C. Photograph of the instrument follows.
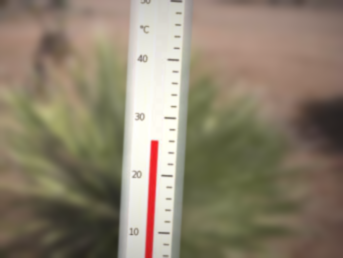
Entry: 26 °C
